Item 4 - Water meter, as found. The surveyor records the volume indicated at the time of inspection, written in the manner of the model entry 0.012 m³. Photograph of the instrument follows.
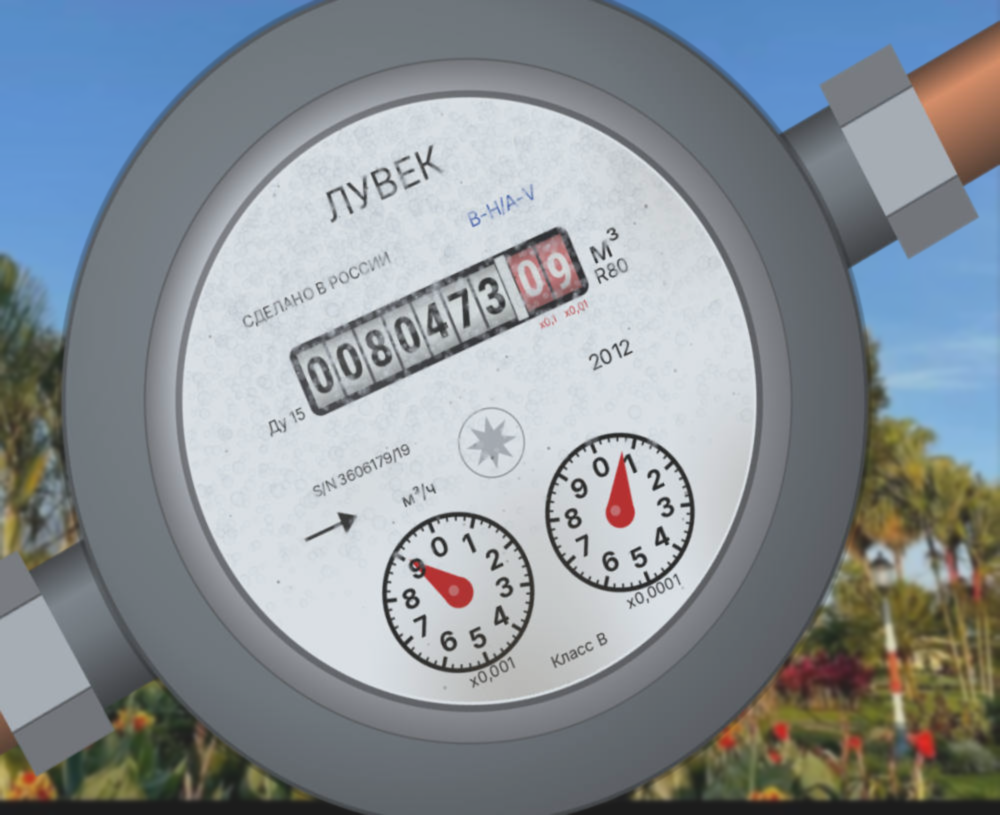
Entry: 80473.0890 m³
